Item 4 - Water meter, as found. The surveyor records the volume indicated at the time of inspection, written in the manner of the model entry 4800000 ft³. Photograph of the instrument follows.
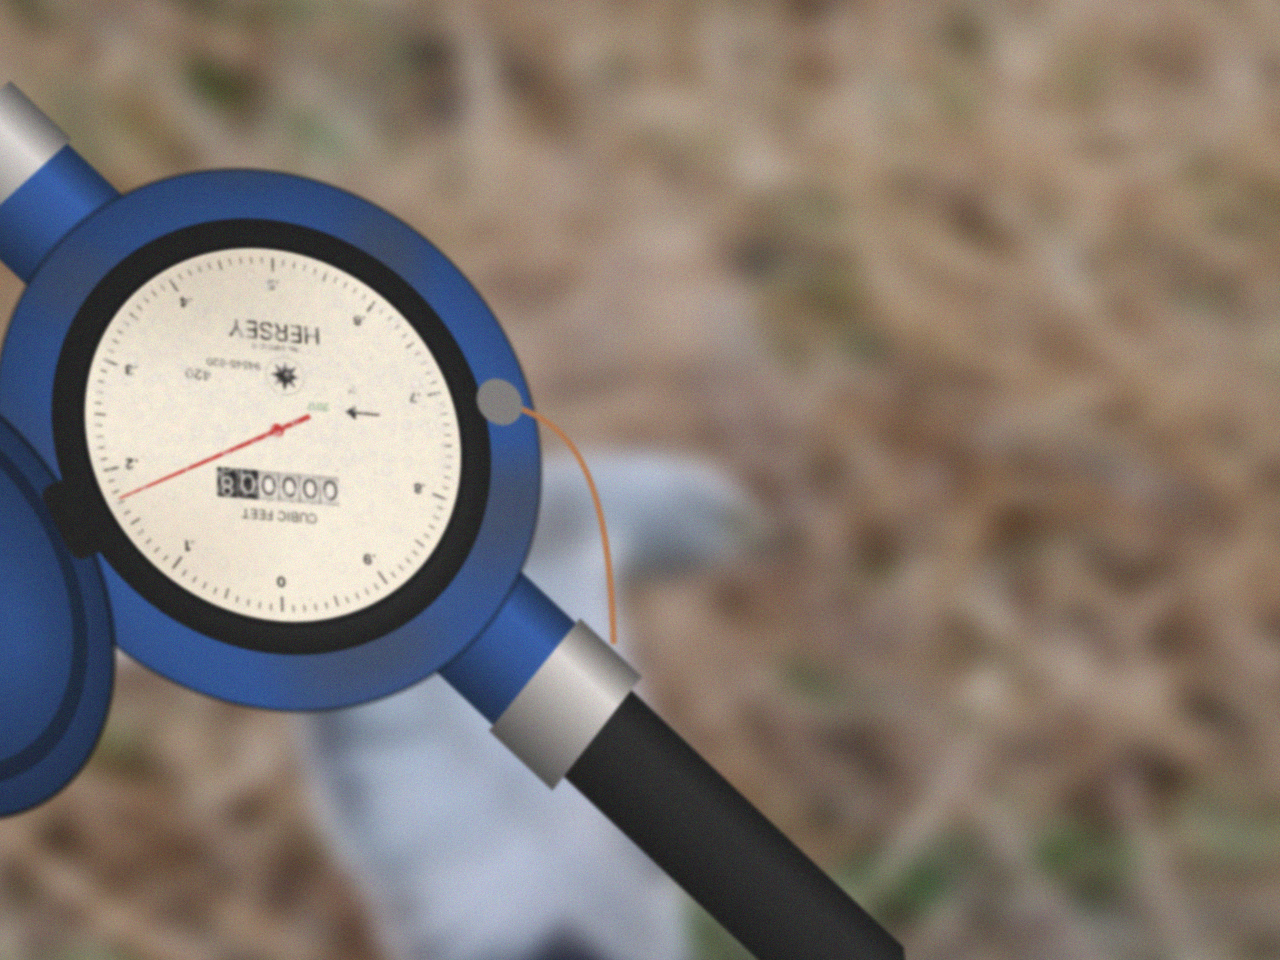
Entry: 8.17 ft³
